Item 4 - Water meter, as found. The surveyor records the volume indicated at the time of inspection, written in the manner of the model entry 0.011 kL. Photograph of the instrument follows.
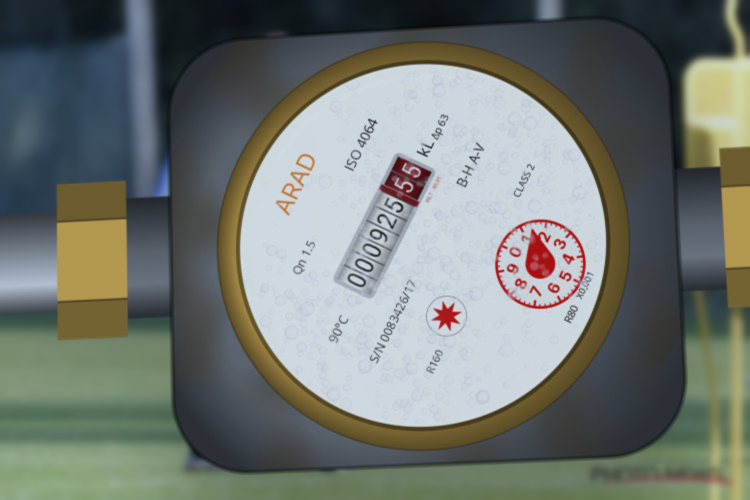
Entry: 925.551 kL
